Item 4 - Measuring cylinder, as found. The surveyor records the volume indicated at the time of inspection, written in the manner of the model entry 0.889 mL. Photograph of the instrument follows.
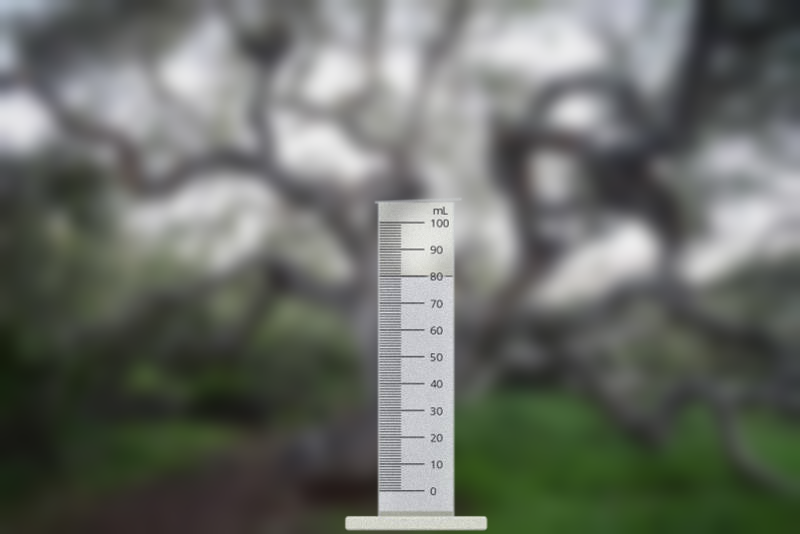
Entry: 80 mL
